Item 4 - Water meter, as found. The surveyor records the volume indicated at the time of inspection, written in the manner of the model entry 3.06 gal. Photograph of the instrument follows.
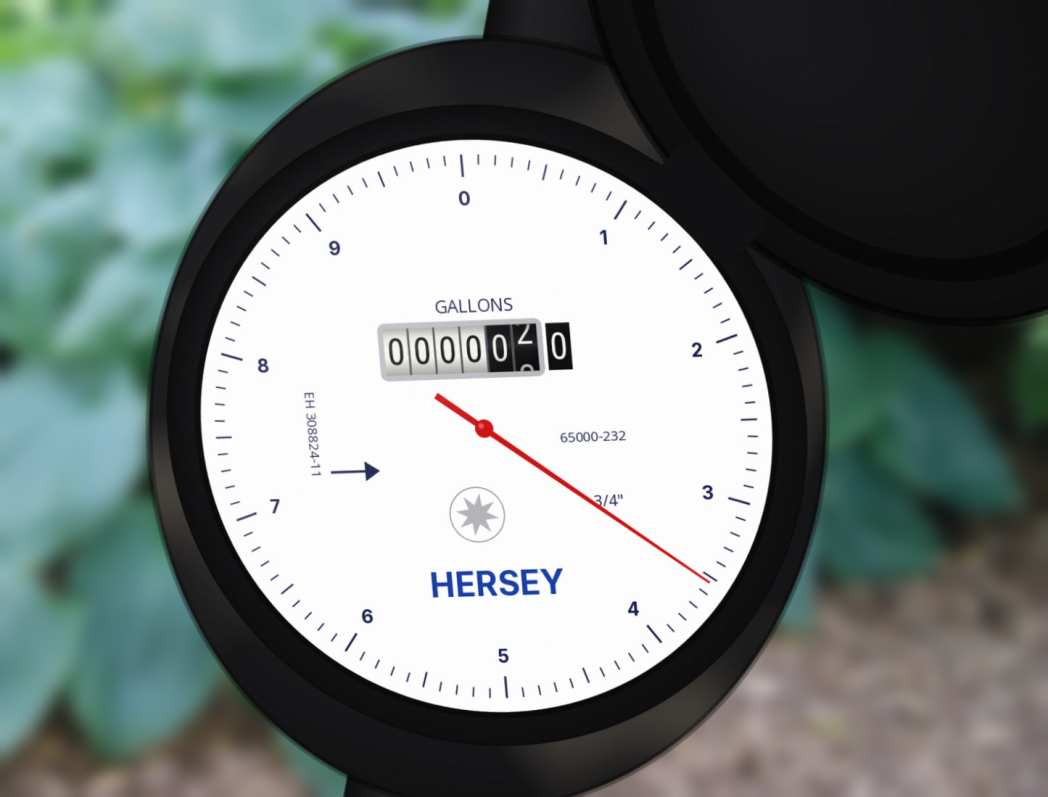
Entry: 23.5 gal
